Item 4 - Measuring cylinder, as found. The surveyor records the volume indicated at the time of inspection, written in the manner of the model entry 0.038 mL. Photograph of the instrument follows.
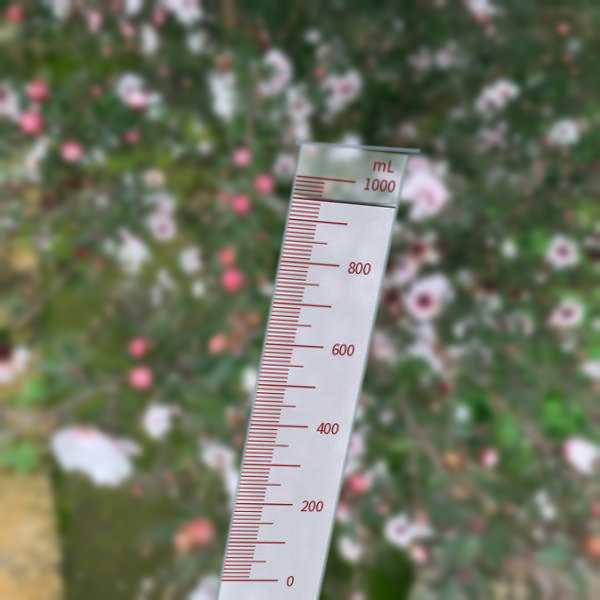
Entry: 950 mL
